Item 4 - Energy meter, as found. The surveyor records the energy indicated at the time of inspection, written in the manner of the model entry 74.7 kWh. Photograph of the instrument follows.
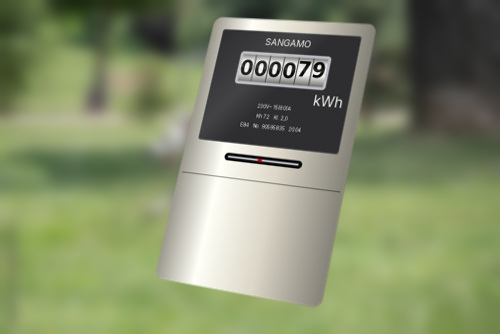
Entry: 79 kWh
